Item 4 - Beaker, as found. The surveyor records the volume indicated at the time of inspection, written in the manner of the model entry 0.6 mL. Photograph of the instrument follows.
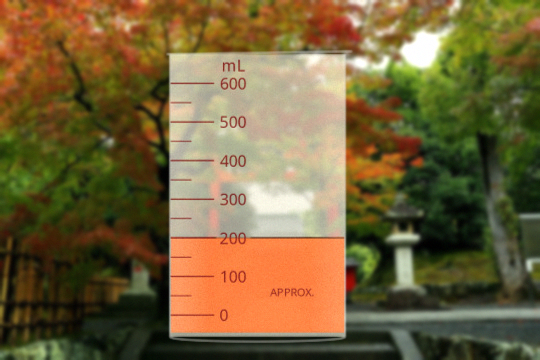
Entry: 200 mL
